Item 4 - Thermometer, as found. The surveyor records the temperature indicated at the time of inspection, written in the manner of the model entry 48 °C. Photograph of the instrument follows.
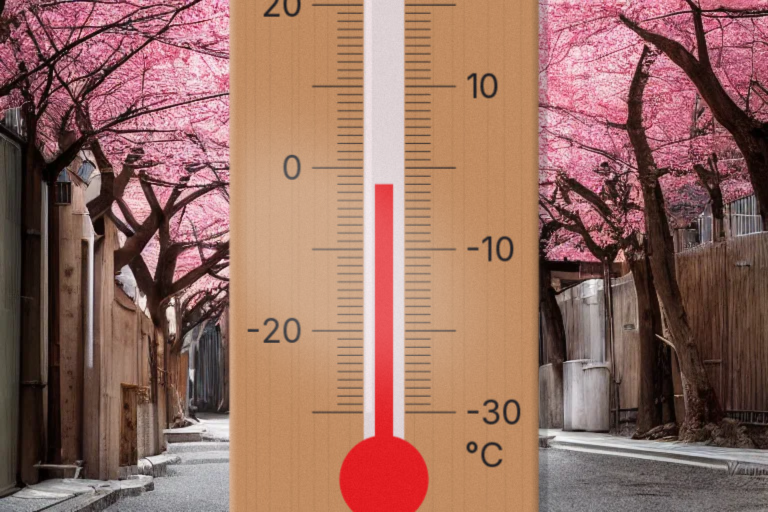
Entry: -2 °C
